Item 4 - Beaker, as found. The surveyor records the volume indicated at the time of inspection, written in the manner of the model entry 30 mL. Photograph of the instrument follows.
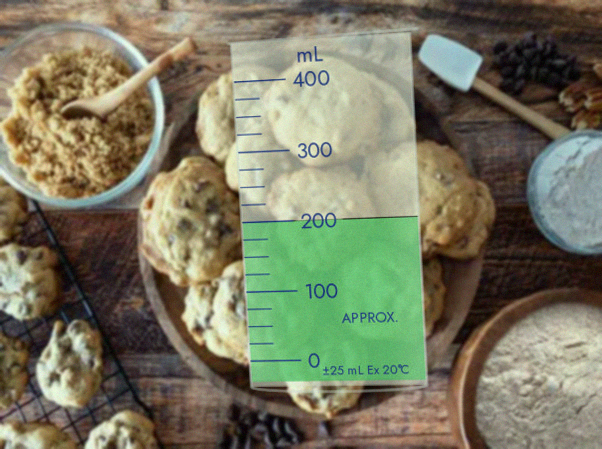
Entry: 200 mL
